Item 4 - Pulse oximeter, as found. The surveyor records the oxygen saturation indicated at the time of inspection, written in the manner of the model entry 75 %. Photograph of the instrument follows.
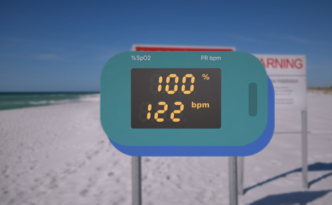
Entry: 100 %
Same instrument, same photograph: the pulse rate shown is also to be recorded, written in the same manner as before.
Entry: 122 bpm
